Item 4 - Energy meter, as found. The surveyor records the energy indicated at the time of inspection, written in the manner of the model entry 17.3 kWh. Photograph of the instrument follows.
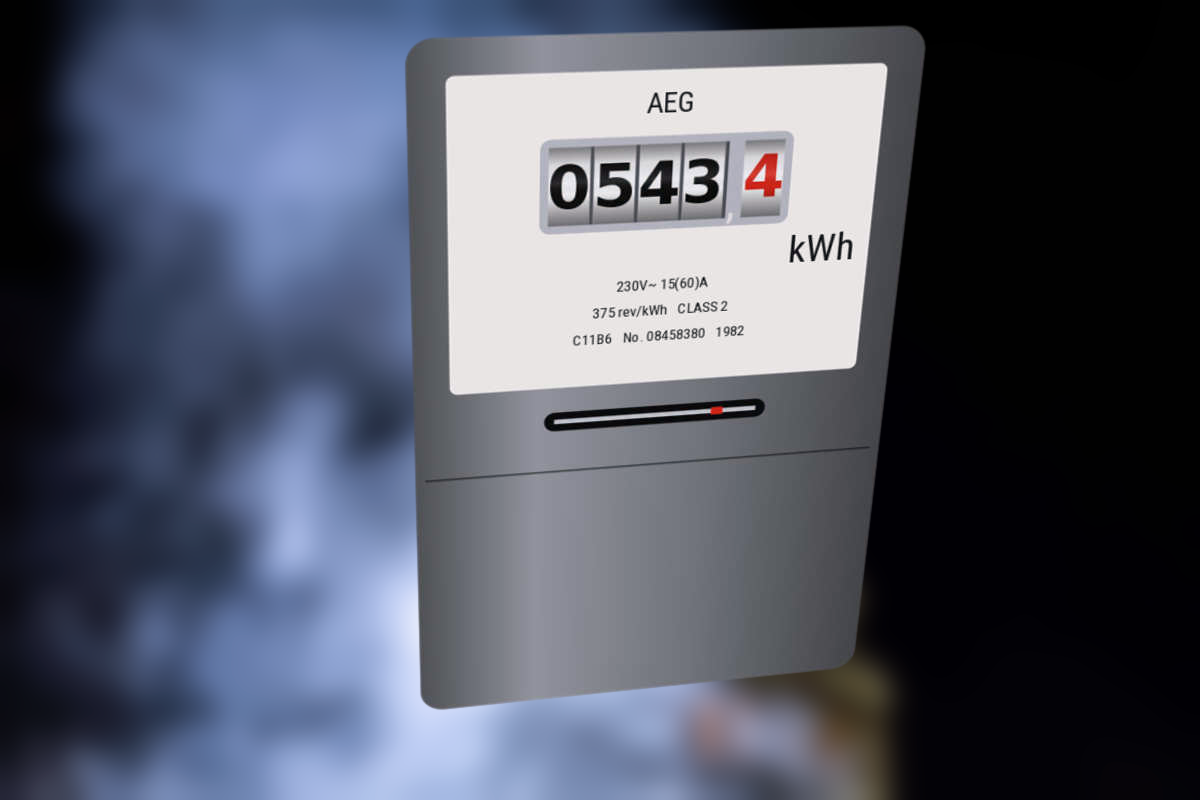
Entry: 543.4 kWh
